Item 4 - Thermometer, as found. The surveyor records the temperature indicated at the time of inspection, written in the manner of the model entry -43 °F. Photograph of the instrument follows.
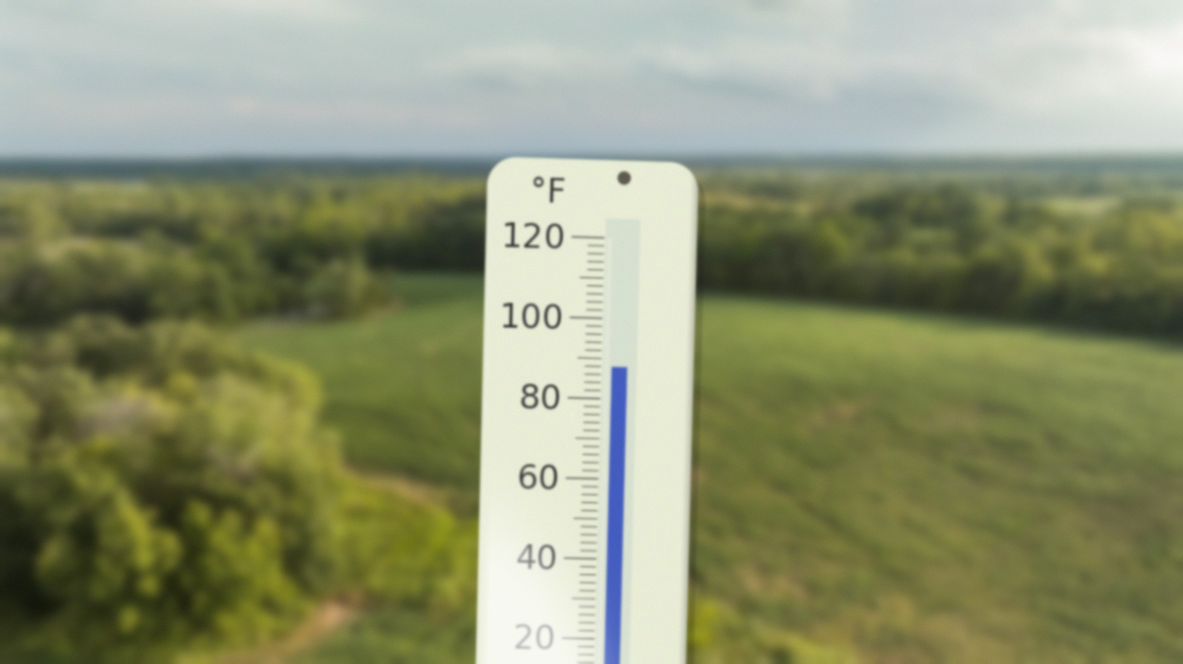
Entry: 88 °F
